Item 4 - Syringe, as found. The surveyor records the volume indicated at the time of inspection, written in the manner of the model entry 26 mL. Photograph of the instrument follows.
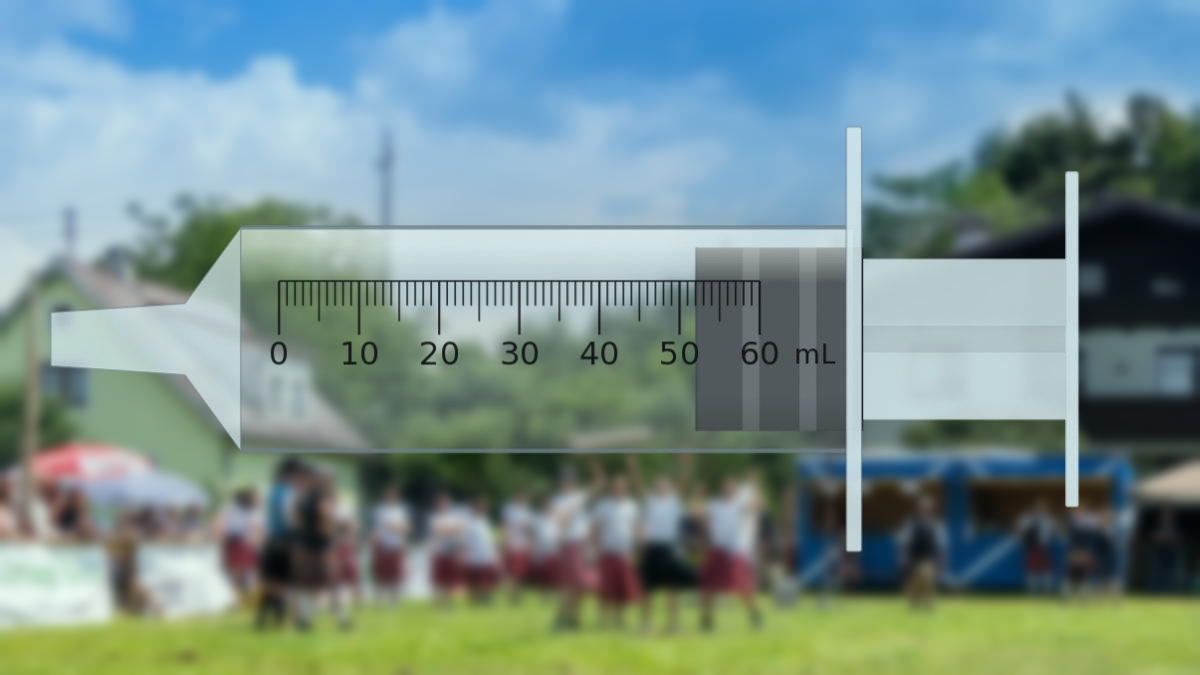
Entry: 52 mL
